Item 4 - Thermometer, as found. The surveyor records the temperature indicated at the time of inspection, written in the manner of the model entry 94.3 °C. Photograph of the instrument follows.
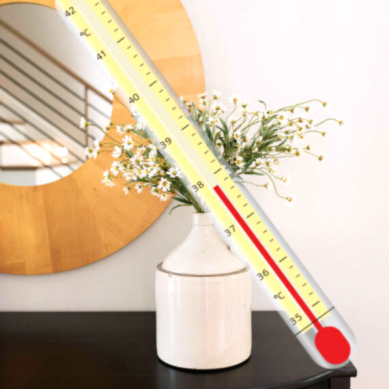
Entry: 37.8 °C
